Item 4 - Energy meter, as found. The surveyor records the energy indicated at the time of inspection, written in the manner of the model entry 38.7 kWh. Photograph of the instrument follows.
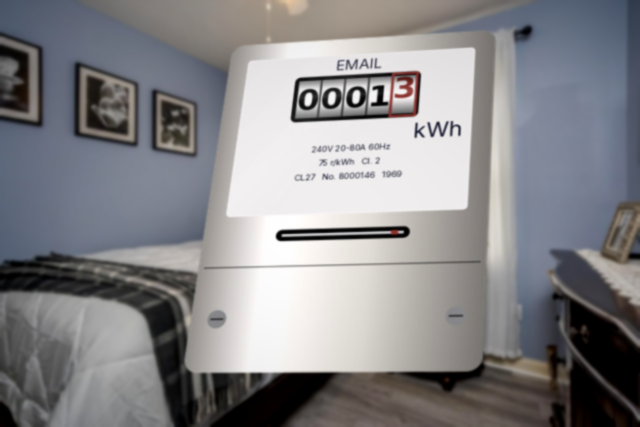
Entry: 1.3 kWh
